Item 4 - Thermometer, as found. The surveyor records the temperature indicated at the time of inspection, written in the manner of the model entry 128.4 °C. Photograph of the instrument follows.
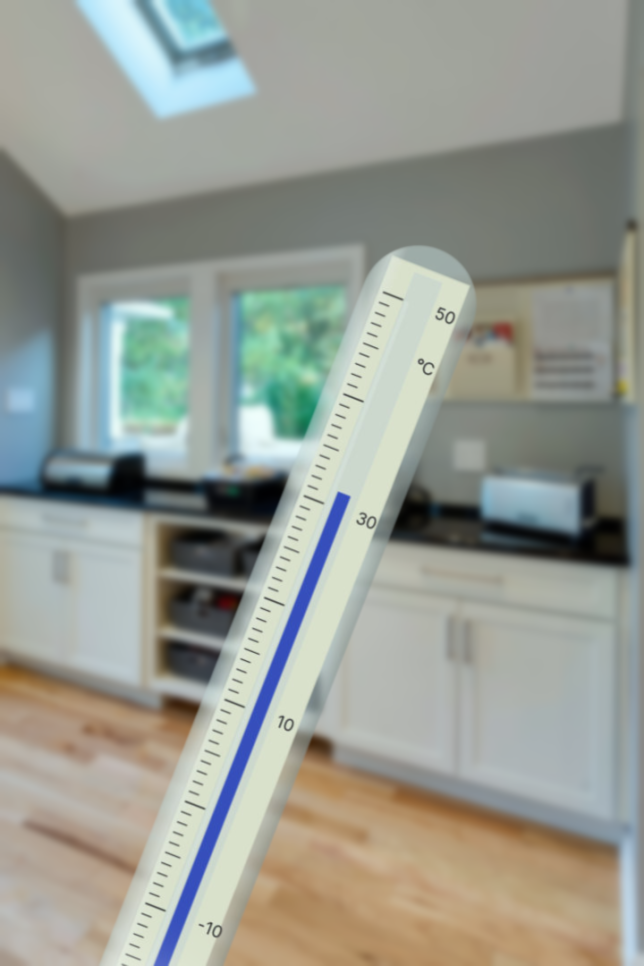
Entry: 31.5 °C
